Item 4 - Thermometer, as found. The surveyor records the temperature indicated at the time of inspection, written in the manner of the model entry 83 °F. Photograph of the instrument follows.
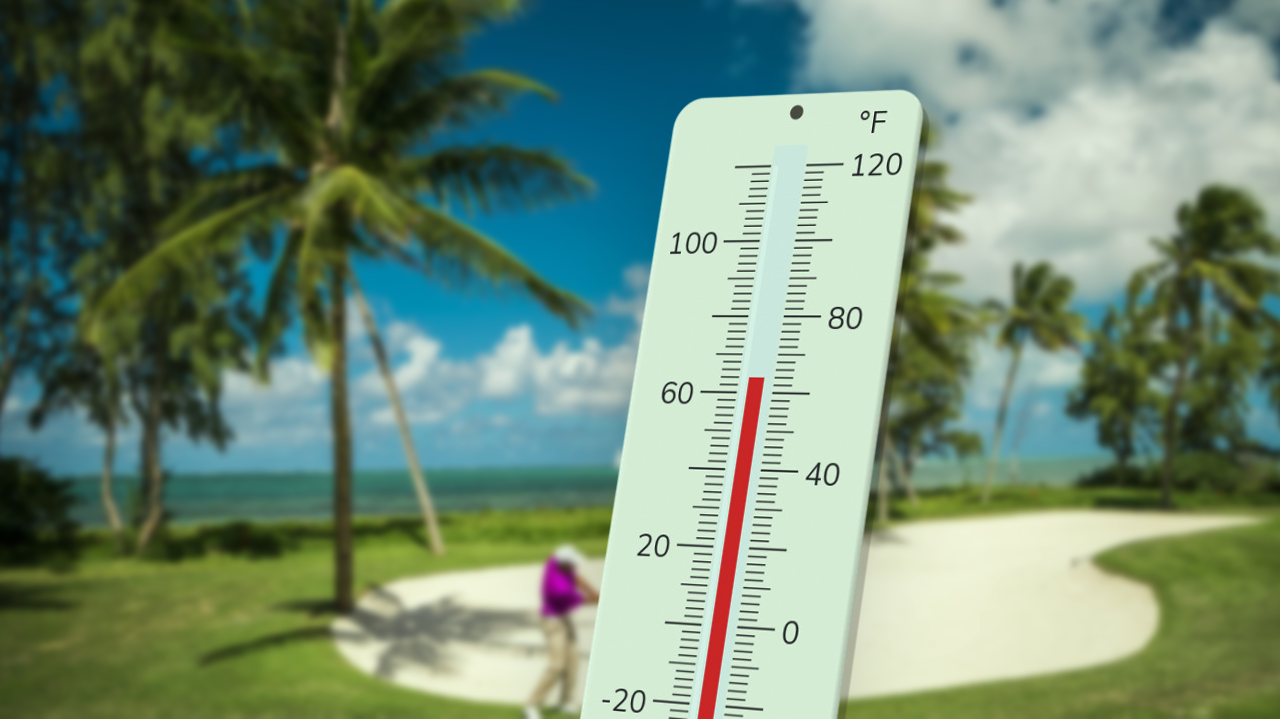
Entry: 64 °F
